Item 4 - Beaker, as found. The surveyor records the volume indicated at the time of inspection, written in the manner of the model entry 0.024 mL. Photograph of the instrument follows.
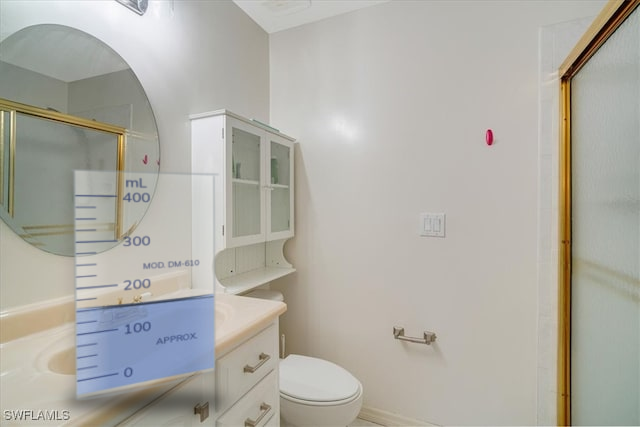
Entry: 150 mL
